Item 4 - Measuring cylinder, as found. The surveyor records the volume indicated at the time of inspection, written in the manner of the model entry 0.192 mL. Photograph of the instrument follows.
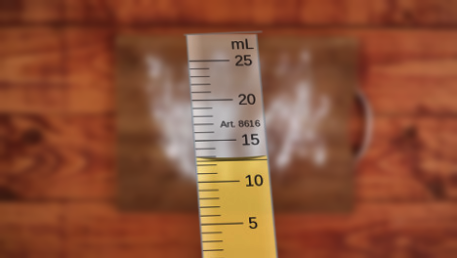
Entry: 12.5 mL
